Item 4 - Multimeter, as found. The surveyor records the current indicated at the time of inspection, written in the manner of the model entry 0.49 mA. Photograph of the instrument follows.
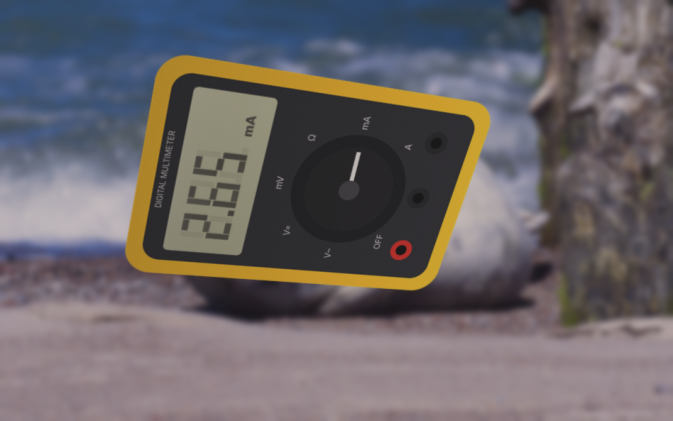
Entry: 2.65 mA
